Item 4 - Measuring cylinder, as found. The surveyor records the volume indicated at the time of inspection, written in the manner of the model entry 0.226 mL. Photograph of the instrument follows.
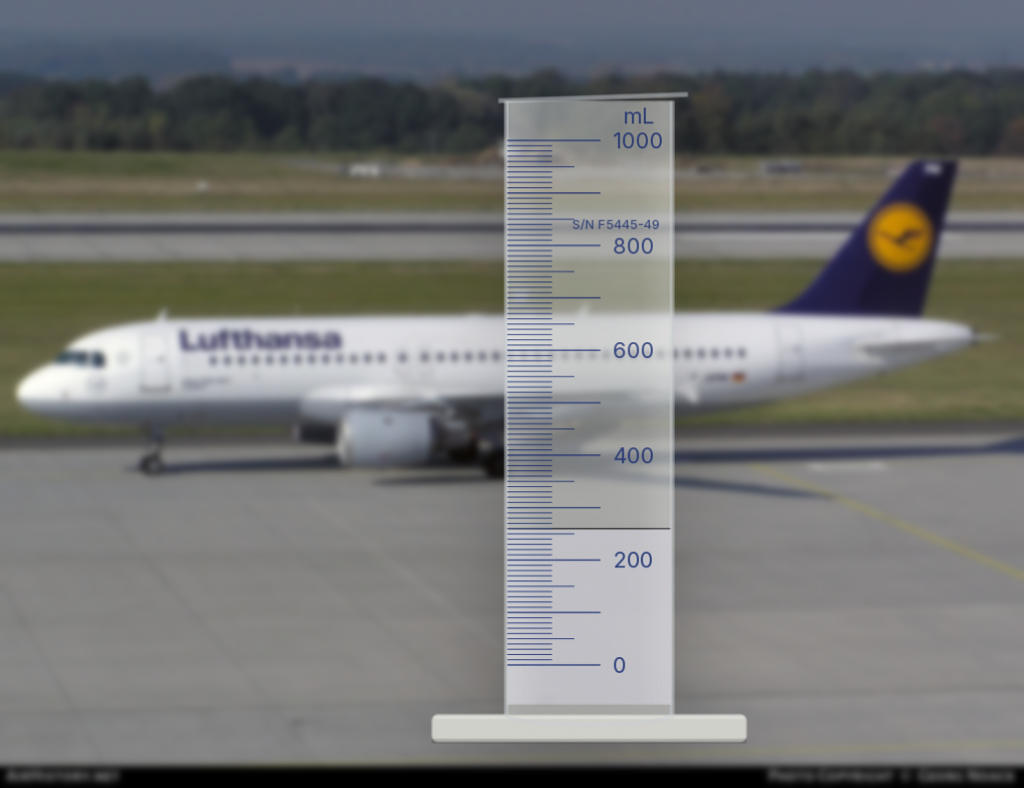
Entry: 260 mL
